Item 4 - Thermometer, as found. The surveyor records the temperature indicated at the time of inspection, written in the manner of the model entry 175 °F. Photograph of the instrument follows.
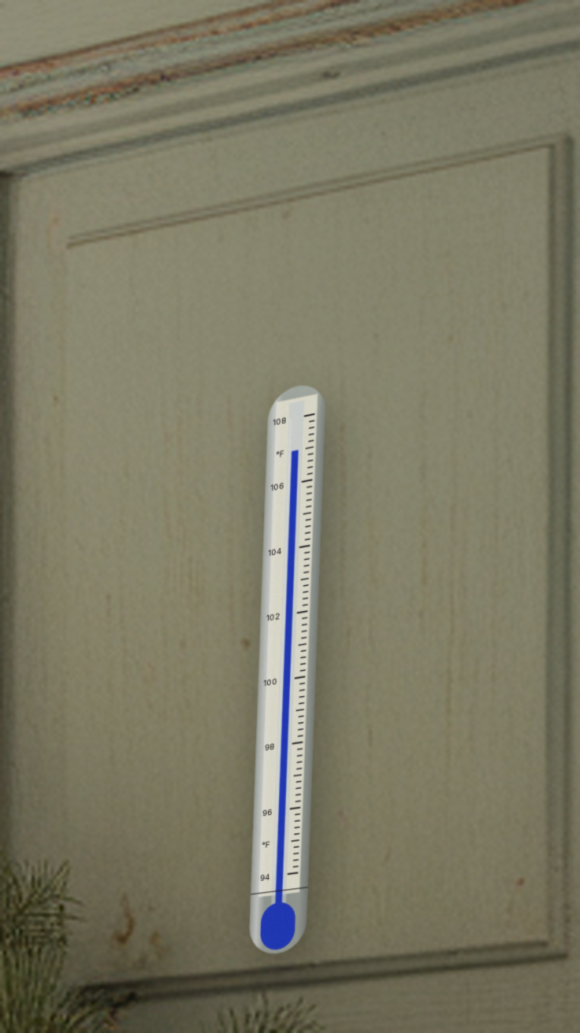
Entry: 107 °F
